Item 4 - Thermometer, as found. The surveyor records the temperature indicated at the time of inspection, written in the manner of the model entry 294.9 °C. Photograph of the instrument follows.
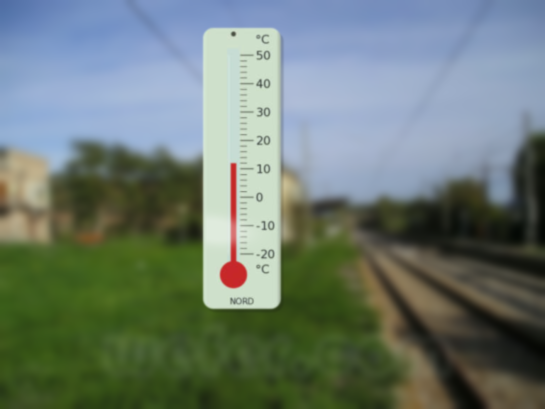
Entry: 12 °C
